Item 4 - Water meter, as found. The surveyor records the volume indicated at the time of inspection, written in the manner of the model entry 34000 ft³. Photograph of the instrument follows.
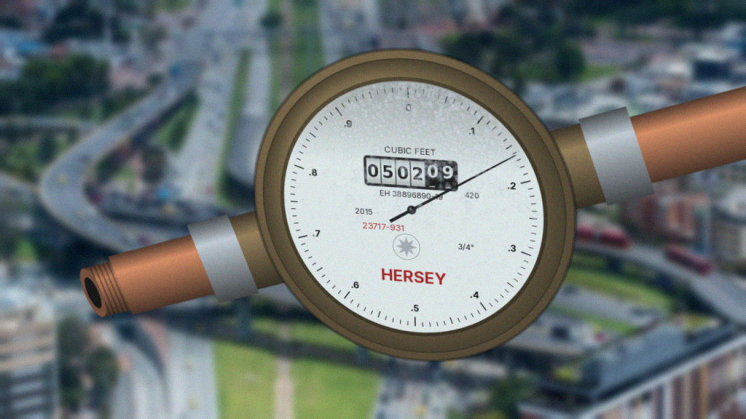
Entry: 50209.16 ft³
